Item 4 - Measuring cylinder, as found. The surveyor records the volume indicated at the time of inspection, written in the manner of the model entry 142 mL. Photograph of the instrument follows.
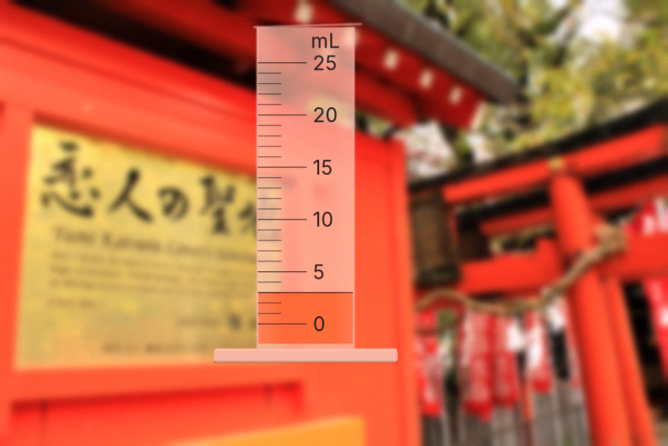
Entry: 3 mL
